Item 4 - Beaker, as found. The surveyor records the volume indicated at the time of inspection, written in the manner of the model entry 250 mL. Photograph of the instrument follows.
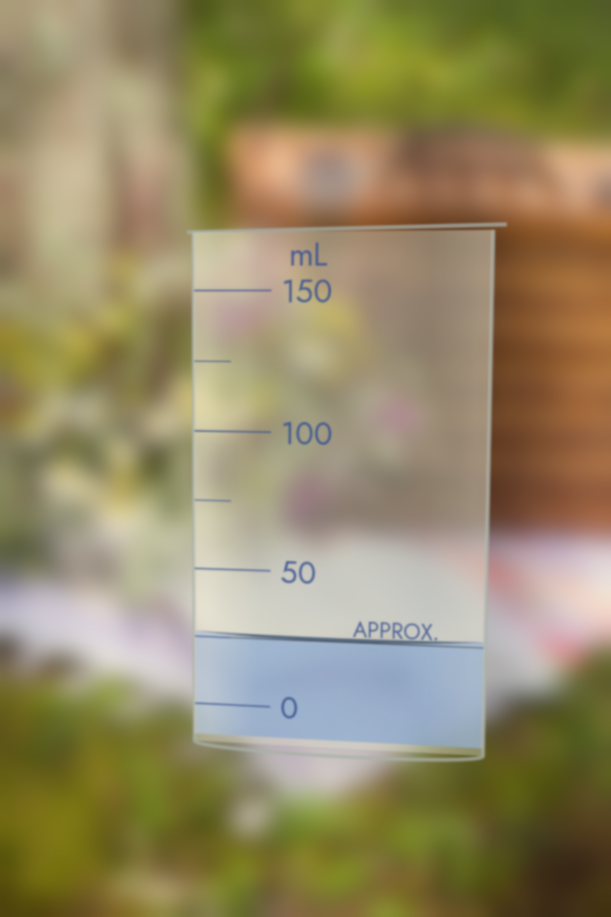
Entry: 25 mL
